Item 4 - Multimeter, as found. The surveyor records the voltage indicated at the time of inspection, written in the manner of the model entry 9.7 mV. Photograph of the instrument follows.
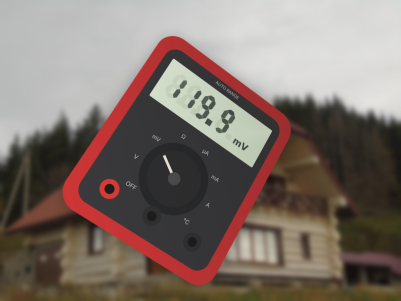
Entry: 119.9 mV
